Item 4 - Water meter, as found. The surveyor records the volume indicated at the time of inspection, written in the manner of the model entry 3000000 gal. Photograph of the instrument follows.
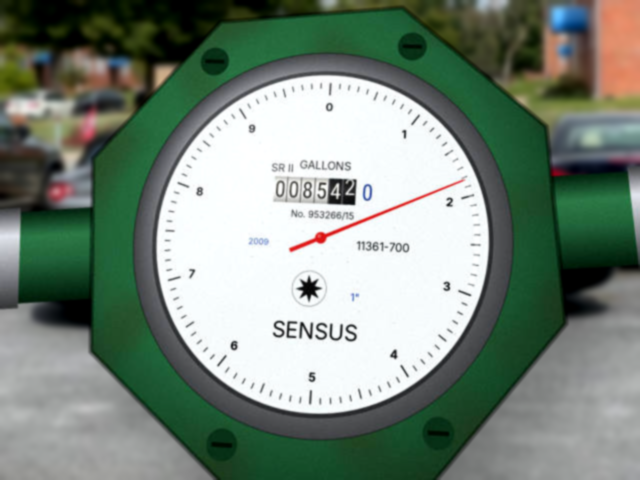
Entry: 85421.8 gal
